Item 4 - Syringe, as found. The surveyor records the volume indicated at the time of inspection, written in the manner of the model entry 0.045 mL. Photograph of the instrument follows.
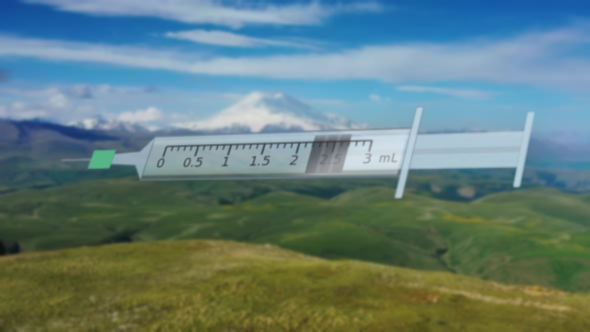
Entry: 2.2 mL
